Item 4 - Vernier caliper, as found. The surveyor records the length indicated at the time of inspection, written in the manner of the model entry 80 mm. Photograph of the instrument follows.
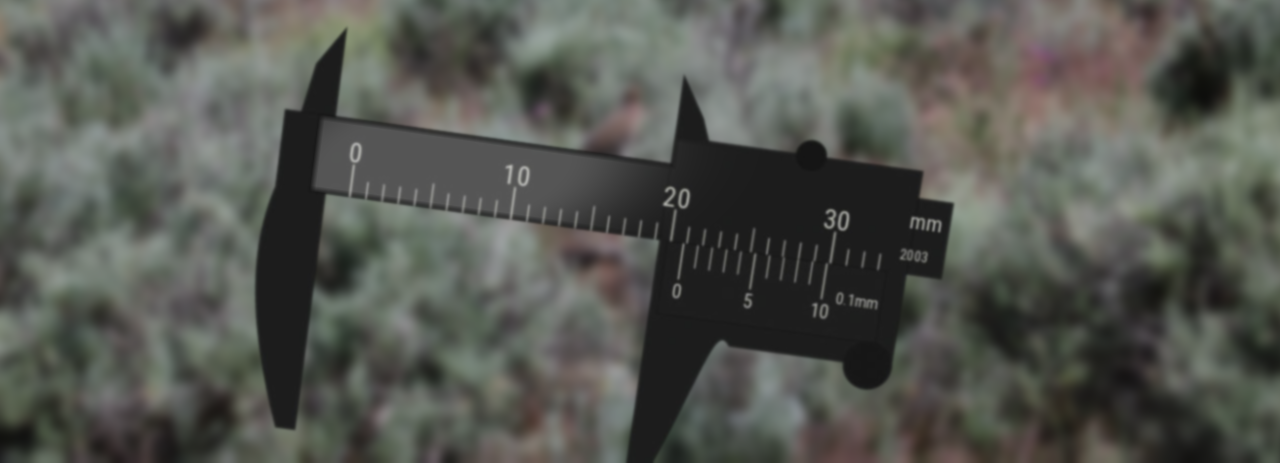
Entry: 20.8 mm
